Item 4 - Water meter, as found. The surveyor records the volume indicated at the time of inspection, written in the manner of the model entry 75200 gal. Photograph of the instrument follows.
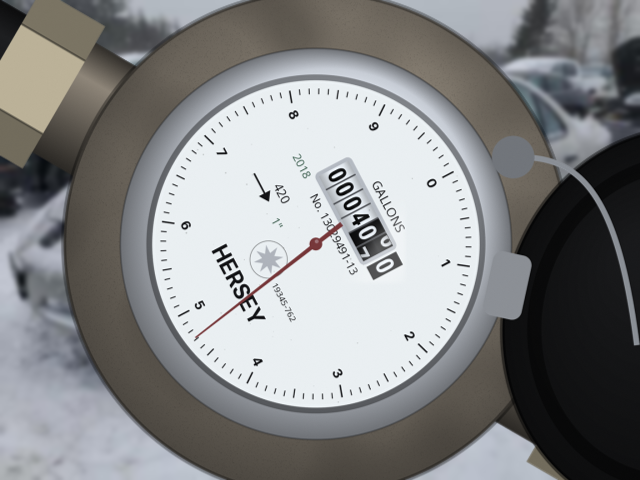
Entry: 4064.7 gal
